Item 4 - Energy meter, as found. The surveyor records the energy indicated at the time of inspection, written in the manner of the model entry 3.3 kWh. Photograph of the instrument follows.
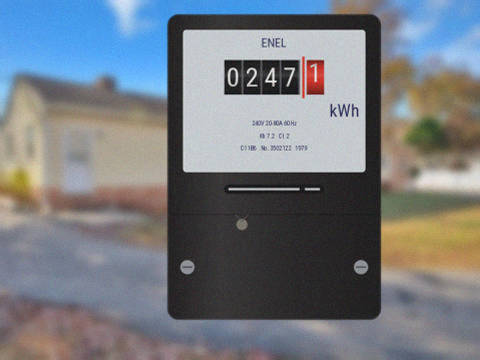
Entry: 247.1 kWh
